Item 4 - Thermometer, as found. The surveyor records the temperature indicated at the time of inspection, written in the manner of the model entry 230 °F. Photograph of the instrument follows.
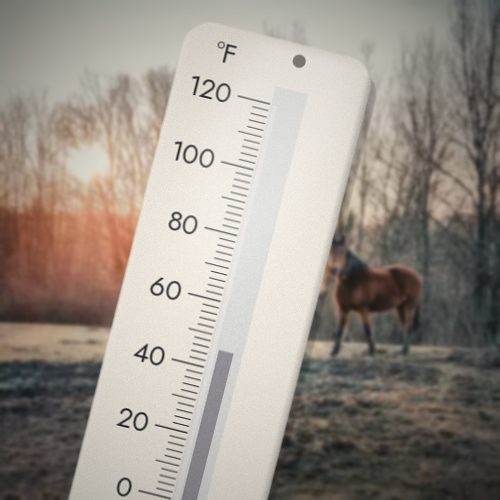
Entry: 46 °F
